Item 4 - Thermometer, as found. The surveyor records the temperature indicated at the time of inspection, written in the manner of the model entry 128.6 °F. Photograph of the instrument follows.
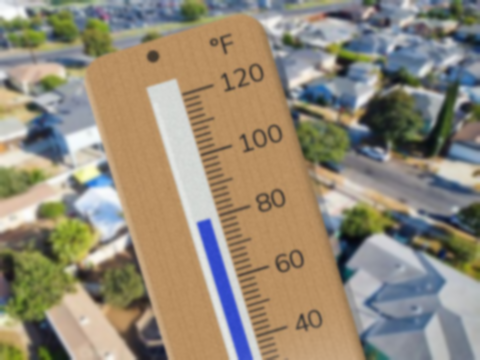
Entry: 80 °F
